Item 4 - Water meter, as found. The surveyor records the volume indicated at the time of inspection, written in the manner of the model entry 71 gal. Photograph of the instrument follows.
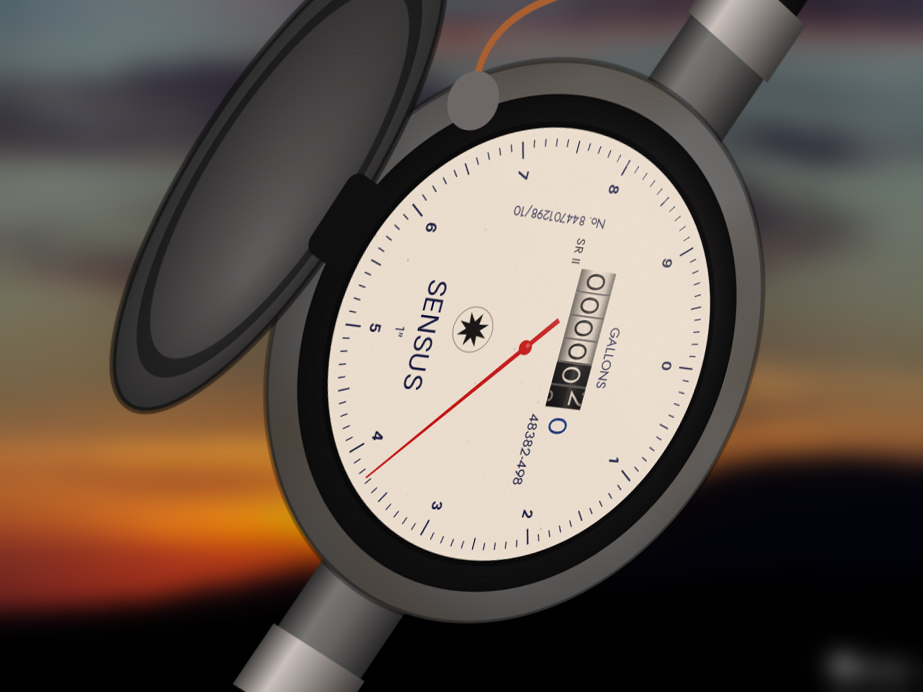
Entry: 23.7 gal
